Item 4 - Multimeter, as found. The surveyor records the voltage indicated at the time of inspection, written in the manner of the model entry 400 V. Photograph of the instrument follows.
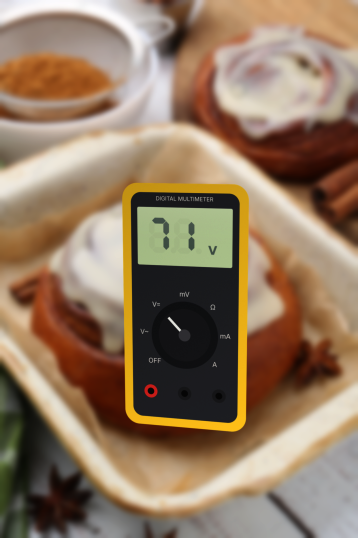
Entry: 71 V
